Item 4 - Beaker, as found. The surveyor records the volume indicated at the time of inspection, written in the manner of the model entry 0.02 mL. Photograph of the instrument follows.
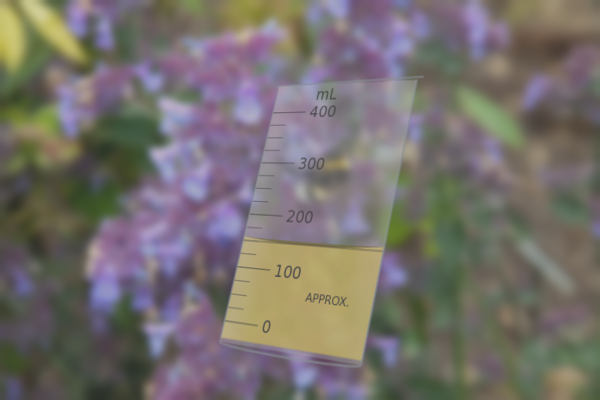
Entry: 150 mL
